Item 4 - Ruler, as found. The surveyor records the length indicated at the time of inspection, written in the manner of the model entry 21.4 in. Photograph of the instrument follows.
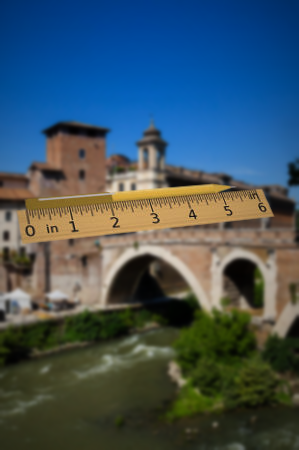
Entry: 5.5 in
